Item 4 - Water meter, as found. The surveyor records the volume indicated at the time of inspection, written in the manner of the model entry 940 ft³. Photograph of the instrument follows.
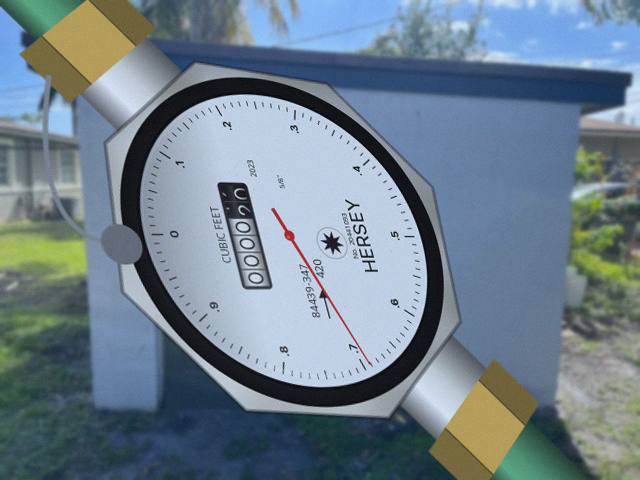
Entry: 19.69 ft³
